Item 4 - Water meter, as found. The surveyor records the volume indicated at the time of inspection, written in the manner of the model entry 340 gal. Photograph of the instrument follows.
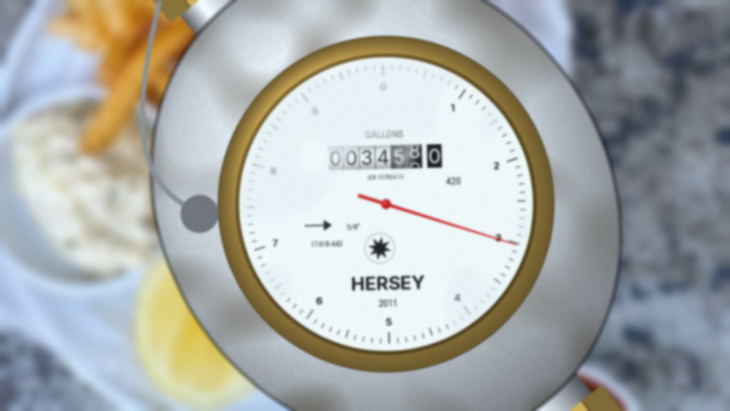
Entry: 34583.0 gal
